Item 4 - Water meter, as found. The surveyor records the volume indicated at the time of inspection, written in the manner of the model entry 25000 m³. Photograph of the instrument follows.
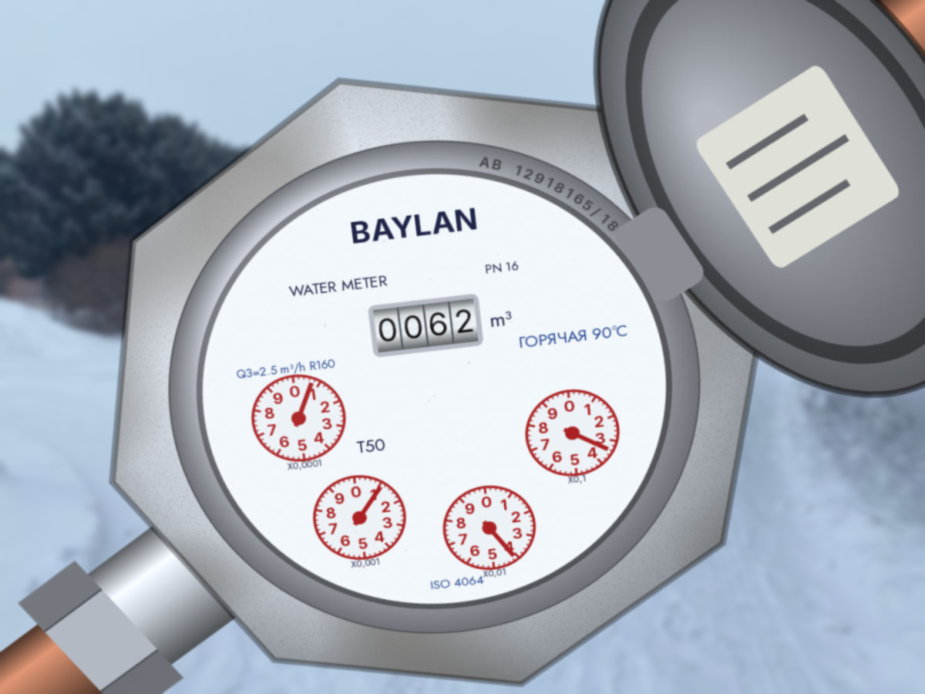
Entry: 62.3410 m³
